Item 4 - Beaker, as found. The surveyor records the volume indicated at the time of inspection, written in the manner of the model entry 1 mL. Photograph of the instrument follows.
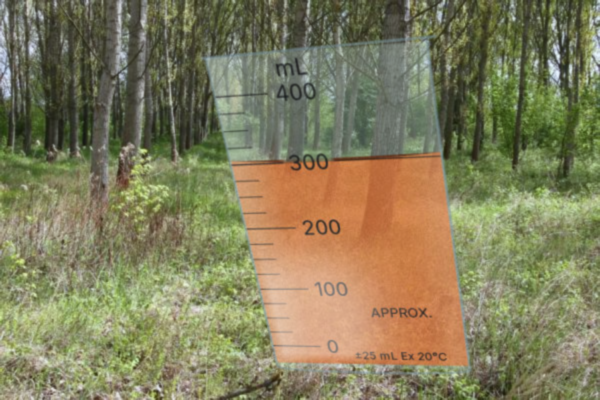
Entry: 300 mL
